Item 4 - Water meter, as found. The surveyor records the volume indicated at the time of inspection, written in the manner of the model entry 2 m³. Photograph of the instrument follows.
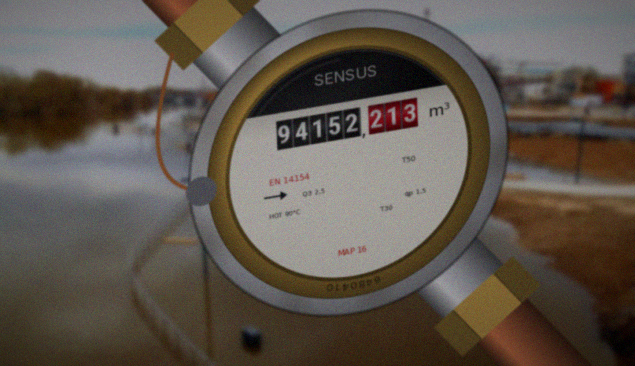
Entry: 94152.213 m³
